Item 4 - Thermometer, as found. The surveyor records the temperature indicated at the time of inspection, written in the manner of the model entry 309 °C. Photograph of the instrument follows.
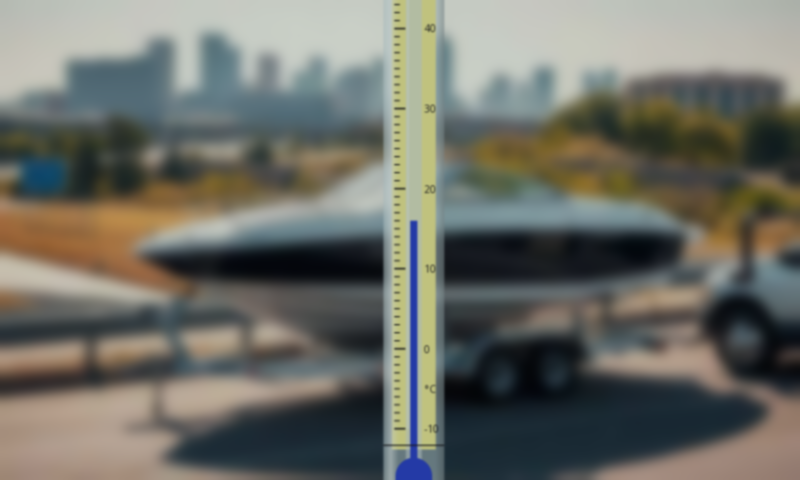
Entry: 16 °C
